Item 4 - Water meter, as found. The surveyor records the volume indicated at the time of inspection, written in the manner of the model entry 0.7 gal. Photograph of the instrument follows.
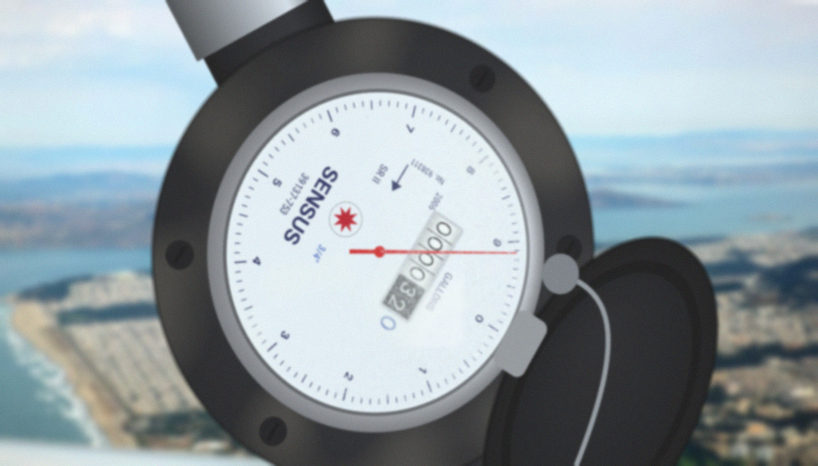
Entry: 319.1 gal
